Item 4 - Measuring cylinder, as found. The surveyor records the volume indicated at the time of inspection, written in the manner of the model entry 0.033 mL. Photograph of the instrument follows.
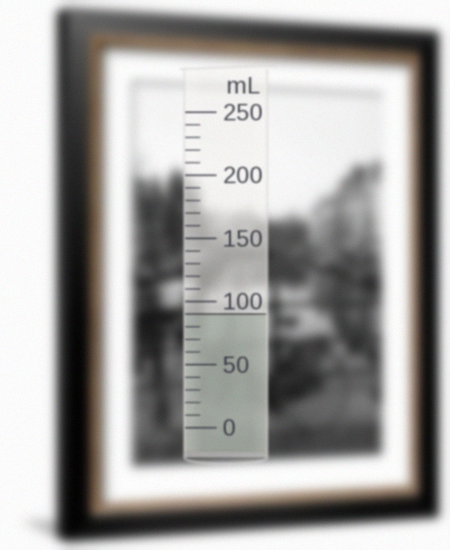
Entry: 90 mL
